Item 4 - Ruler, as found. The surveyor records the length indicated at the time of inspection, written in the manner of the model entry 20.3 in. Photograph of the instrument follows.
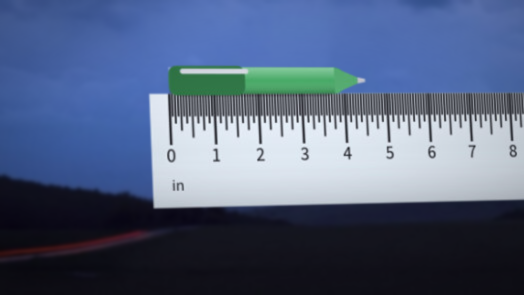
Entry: 4.5 in
